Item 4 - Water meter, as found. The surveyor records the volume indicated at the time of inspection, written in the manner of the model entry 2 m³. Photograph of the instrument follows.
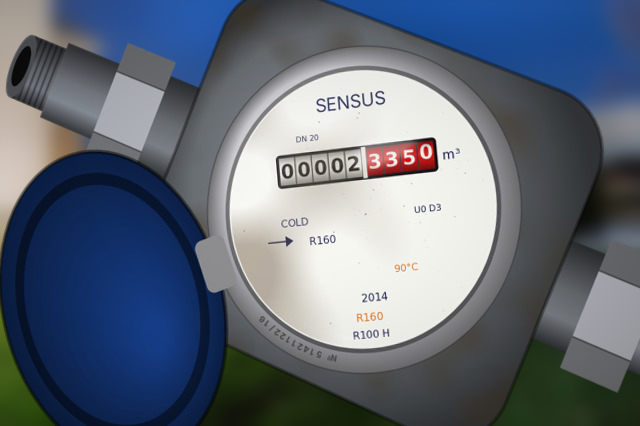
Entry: 2.3350 m³
